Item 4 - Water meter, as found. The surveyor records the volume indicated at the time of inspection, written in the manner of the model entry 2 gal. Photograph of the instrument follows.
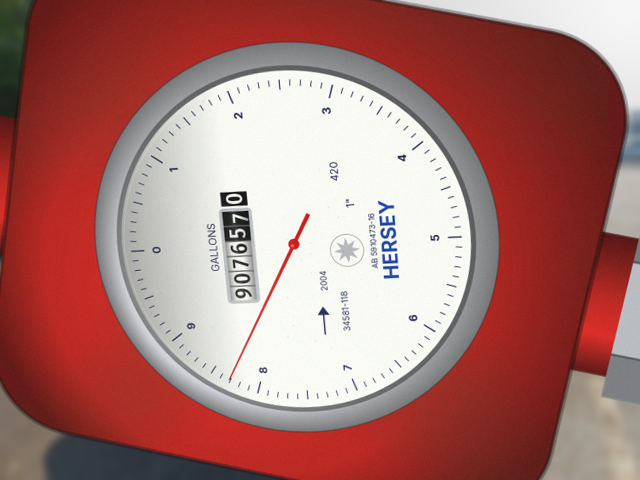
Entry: 9076568.3 gal
